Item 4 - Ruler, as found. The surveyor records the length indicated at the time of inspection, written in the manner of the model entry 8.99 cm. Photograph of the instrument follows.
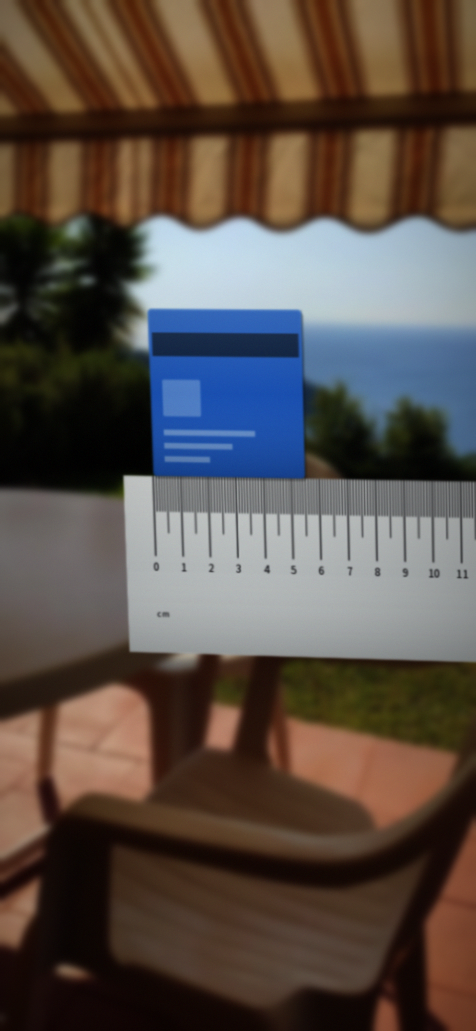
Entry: 5.5 cm
